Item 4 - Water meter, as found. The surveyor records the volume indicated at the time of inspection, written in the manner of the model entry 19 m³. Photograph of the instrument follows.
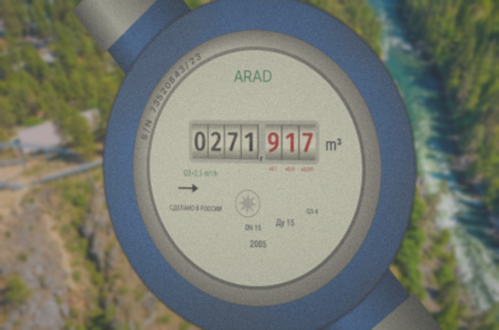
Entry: 271.917 m³
